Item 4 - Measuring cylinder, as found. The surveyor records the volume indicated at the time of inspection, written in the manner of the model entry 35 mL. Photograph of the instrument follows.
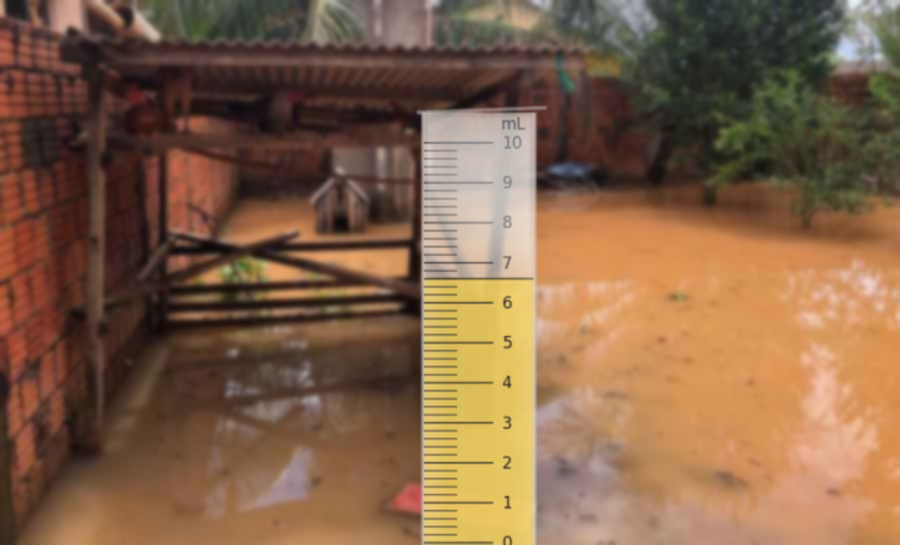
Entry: 6.6 mL
